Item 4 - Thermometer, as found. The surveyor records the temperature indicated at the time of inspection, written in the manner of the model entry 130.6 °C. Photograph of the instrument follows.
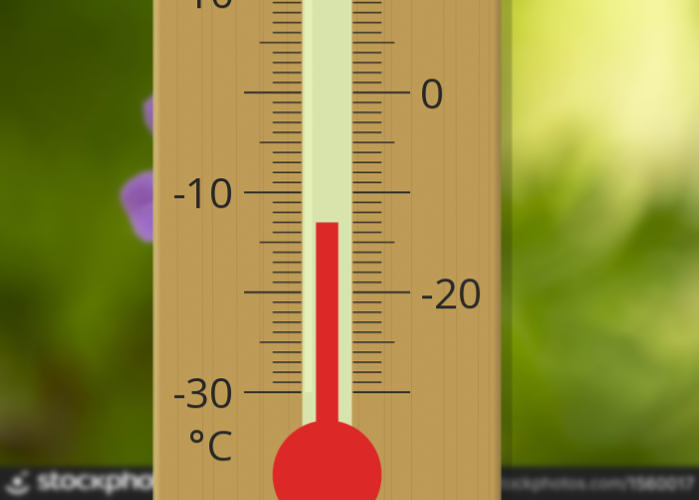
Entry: -13 °C
